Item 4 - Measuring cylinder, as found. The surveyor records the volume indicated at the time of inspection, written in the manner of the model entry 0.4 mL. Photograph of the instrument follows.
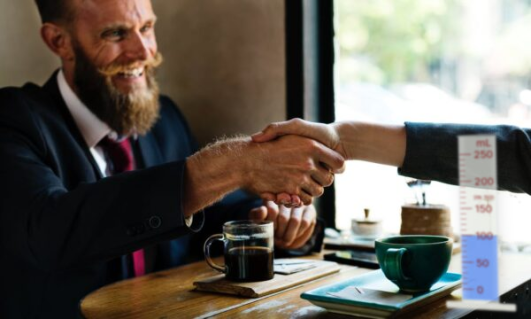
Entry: 100 mL
